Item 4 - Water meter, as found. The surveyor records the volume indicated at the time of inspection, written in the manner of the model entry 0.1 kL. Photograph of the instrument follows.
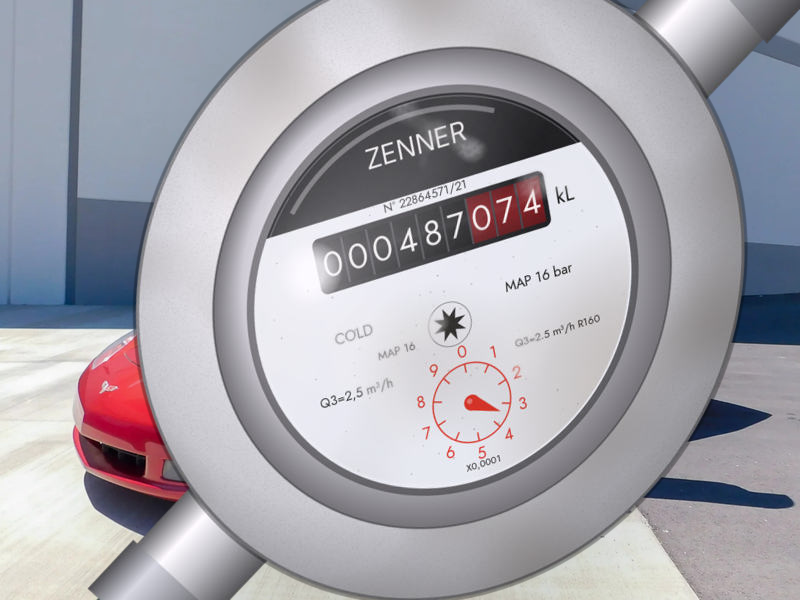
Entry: 487.0743 kL
